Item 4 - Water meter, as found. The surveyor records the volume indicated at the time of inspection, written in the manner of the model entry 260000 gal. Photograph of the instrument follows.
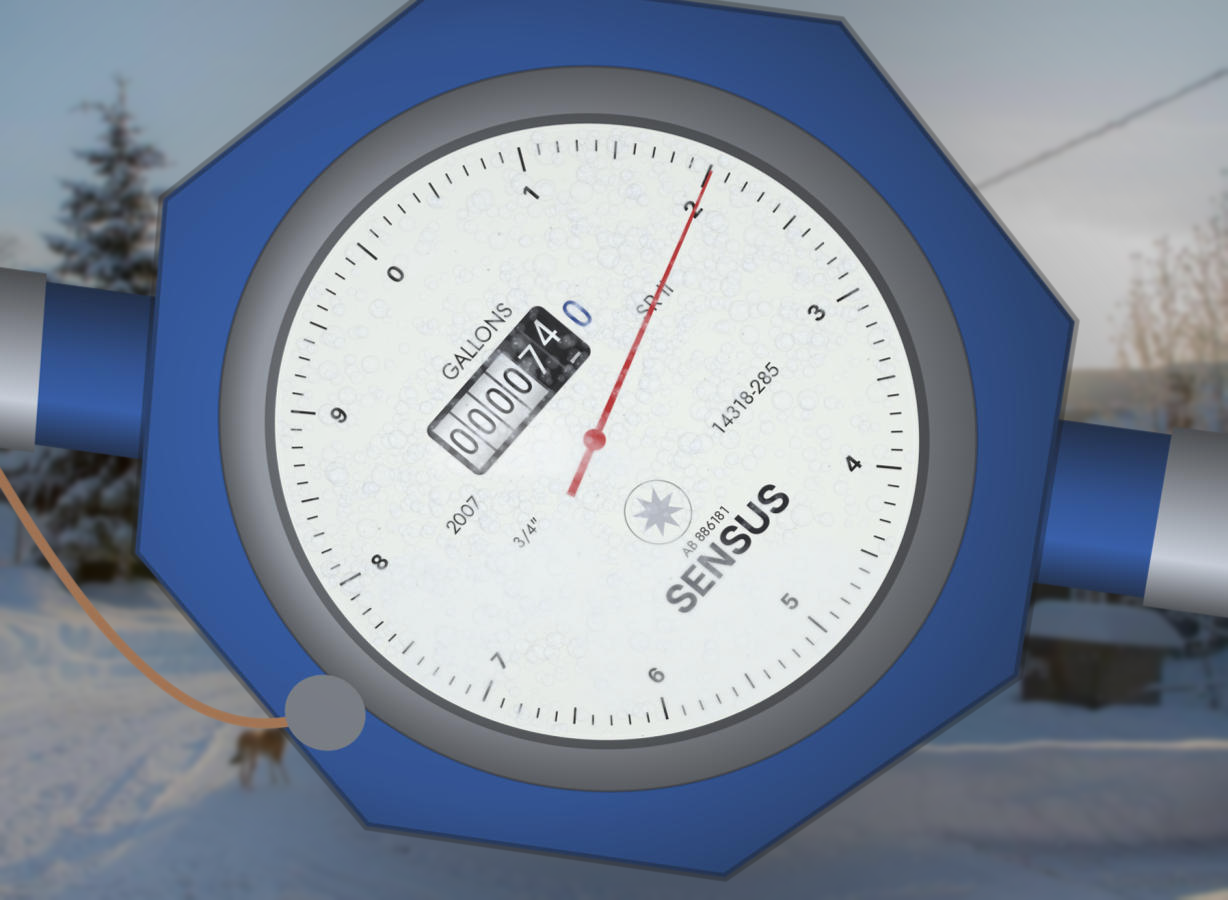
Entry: 742.0 gal
